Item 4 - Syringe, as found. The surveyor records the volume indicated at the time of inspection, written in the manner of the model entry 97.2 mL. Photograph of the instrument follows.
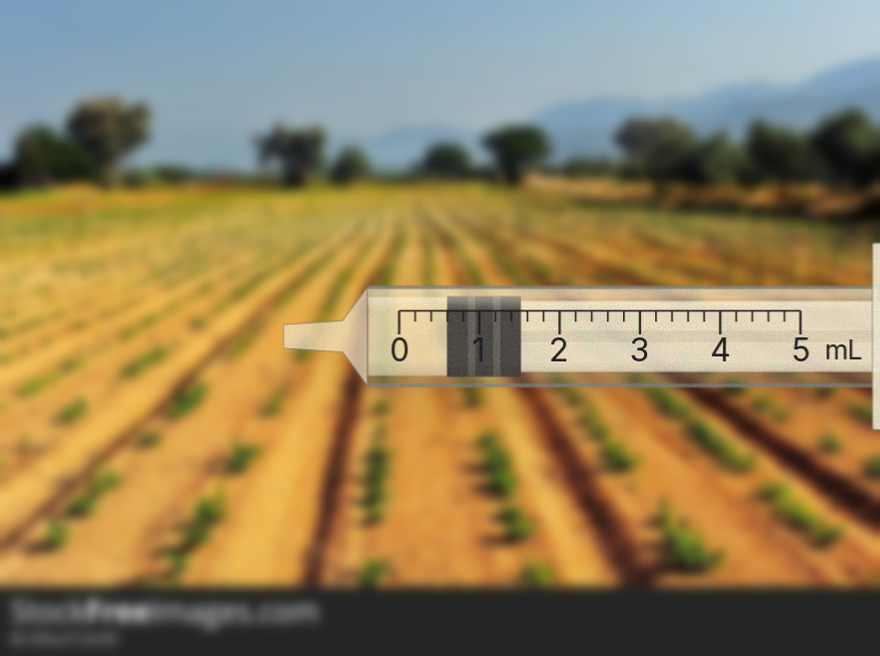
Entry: 0.6 mL
